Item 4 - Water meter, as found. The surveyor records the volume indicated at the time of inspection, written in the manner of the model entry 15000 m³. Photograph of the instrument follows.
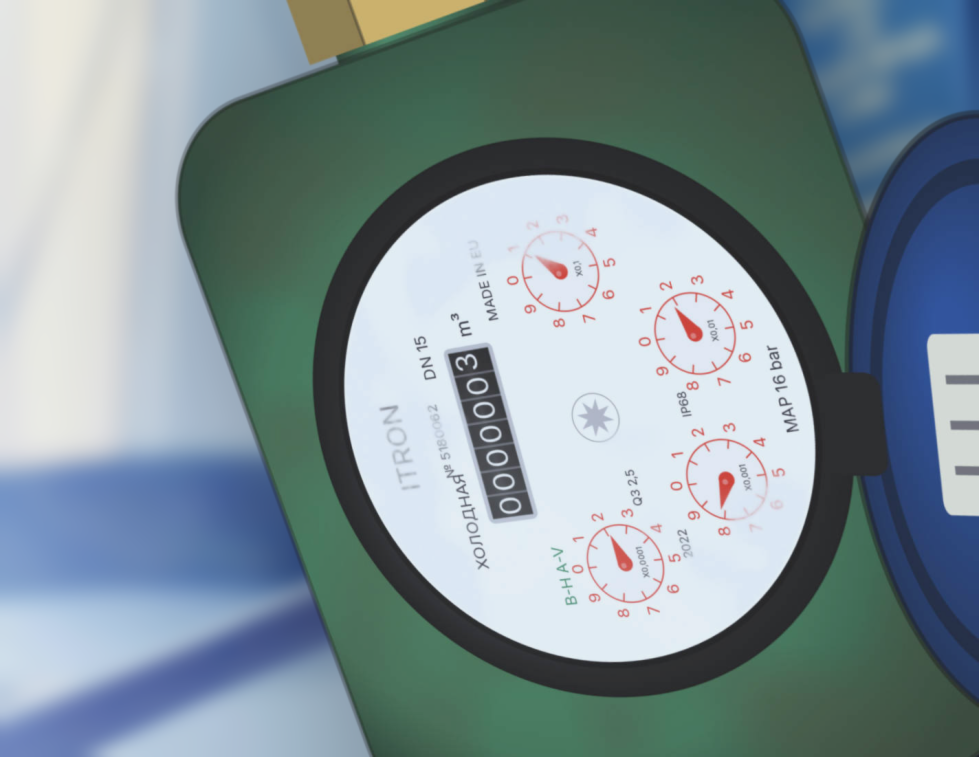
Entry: 3.1182 m³
